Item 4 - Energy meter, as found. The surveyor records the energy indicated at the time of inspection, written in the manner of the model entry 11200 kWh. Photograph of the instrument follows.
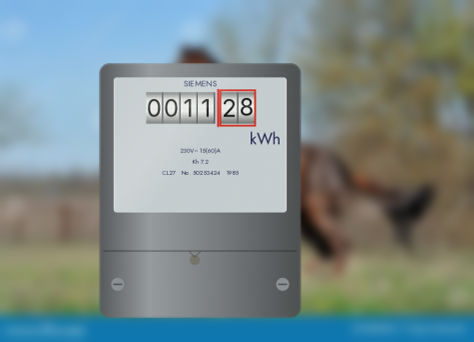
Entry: 11.28 kWh
